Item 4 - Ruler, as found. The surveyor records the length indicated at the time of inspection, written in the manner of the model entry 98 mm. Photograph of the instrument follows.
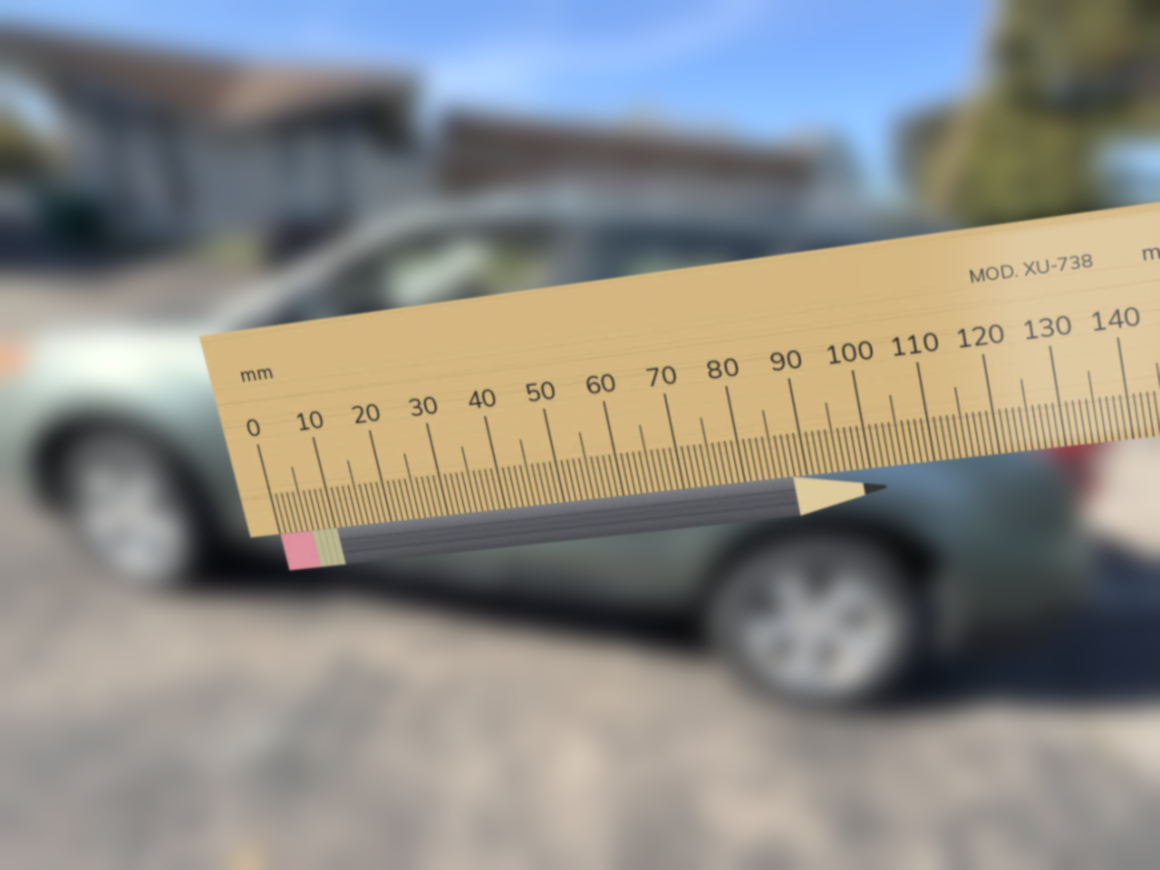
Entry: 102 mm
